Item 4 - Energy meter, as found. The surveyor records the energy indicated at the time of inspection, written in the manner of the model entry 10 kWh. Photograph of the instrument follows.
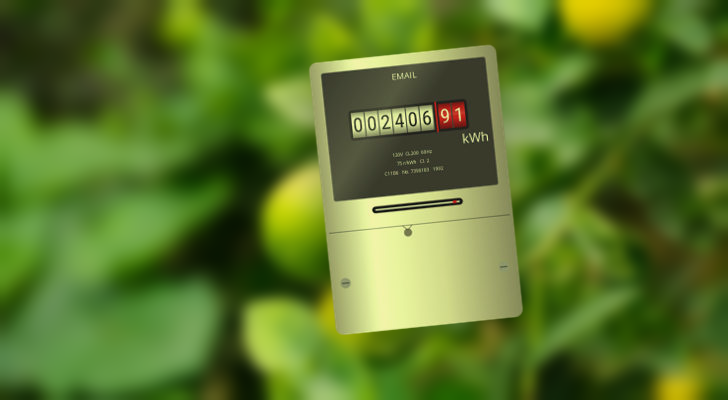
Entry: 2406.91 kWh
